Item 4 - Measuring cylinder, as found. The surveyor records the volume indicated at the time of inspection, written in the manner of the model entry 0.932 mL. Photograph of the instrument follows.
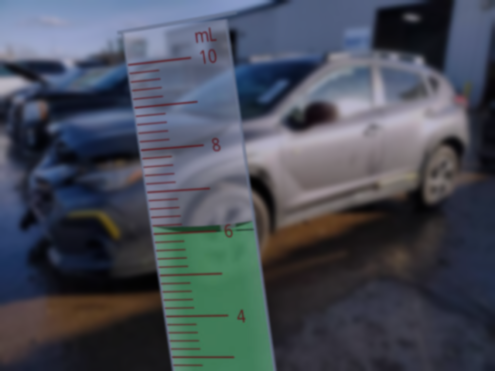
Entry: 6 mL
